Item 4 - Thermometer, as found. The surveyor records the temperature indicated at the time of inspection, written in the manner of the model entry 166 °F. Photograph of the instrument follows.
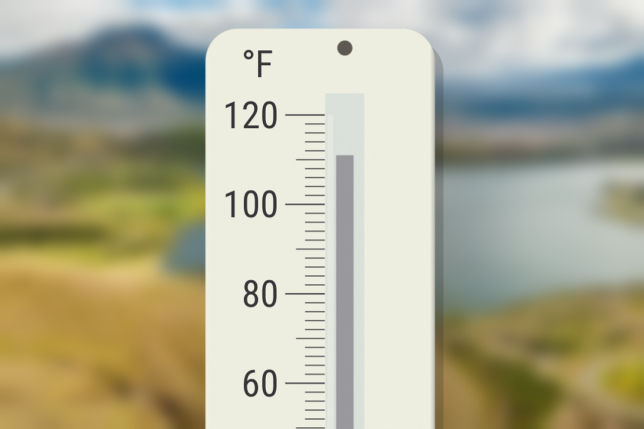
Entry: 111 °F
